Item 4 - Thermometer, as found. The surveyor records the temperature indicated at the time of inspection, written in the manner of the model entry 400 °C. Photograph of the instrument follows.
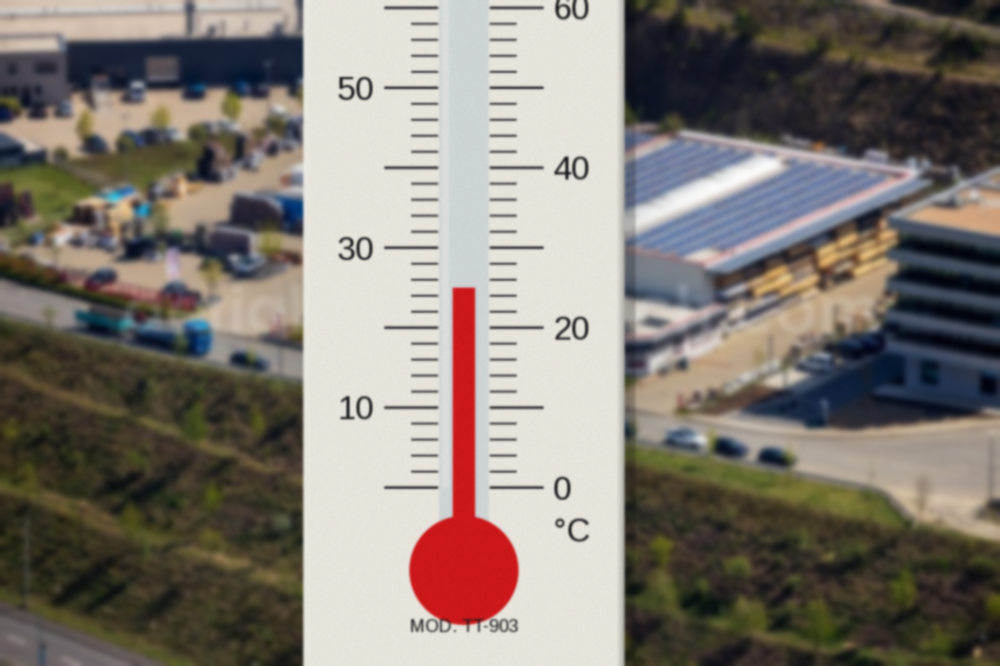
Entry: 25 °C
